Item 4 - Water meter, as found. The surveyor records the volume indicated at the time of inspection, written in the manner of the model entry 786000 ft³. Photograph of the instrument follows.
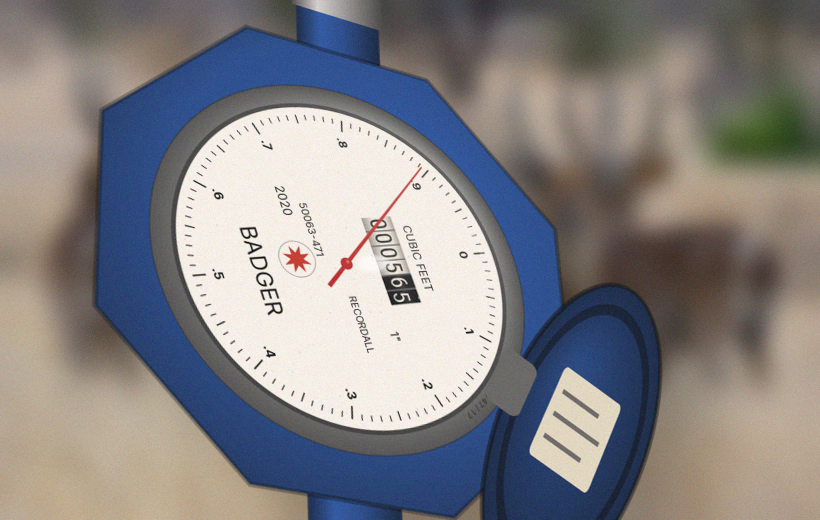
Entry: 564.89 ft³
